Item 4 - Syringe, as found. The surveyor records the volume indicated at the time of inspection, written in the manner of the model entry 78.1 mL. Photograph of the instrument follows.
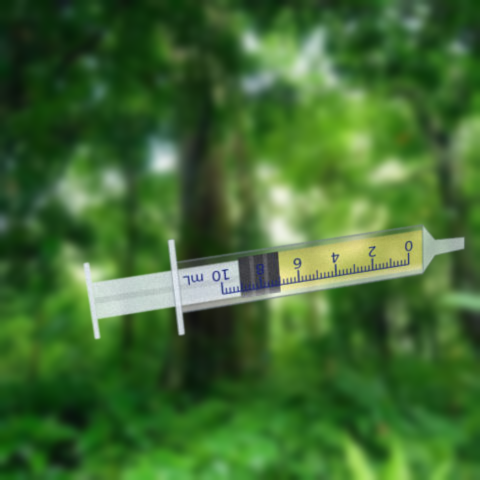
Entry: 7 mL
